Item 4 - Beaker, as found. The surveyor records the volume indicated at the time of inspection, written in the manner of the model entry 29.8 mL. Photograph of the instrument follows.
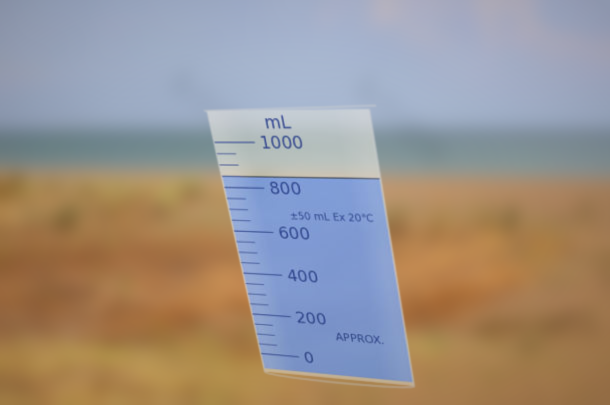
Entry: 850 mL
